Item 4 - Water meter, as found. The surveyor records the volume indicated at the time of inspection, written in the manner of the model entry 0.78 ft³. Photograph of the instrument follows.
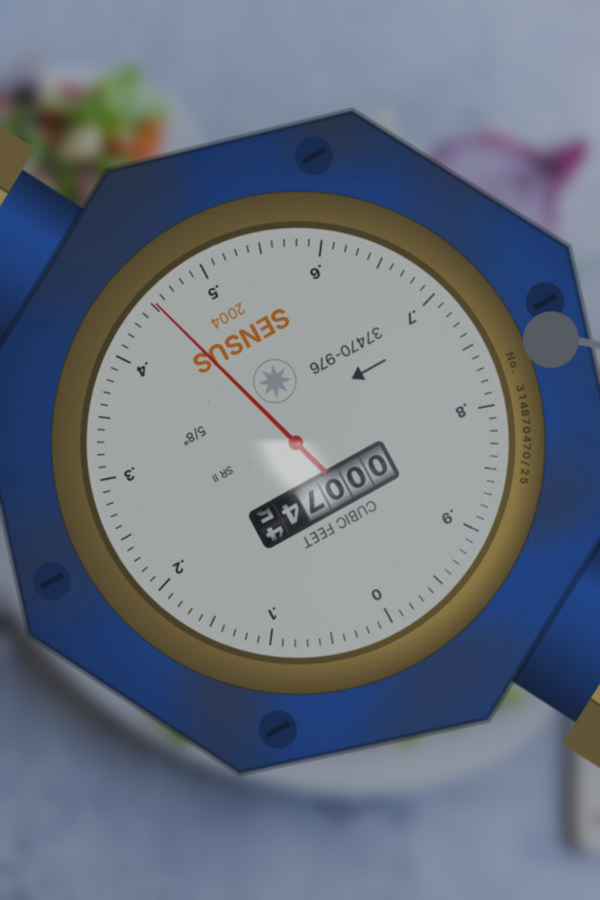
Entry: 744.45 ft³
